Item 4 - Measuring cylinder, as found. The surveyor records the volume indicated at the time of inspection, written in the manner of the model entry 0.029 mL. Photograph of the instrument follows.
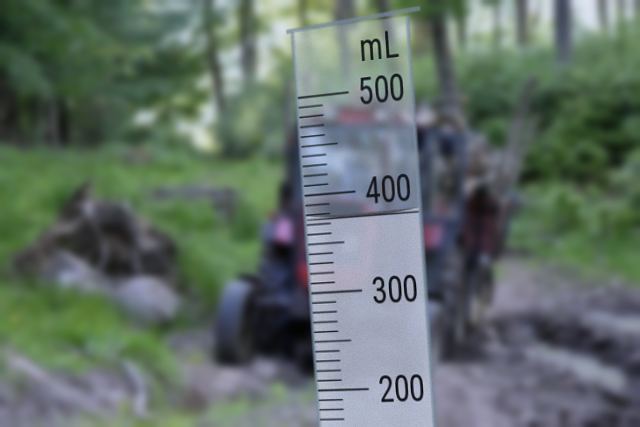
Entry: 375 mL
